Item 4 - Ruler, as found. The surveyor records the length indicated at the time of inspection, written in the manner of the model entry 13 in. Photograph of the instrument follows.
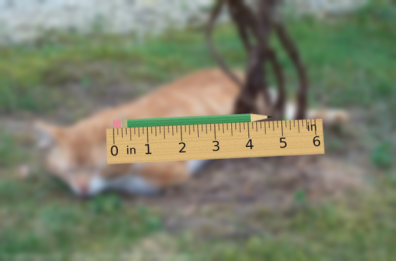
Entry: 4.75 in
